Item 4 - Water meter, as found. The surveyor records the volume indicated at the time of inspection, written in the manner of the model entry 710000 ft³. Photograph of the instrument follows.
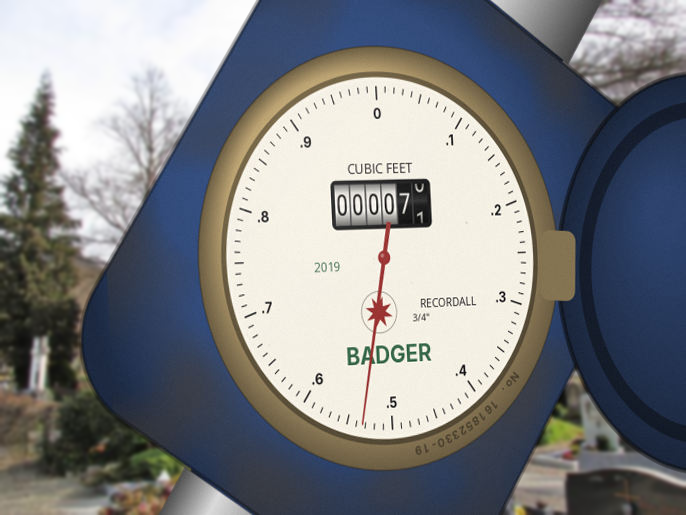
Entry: 70.53 ft³
